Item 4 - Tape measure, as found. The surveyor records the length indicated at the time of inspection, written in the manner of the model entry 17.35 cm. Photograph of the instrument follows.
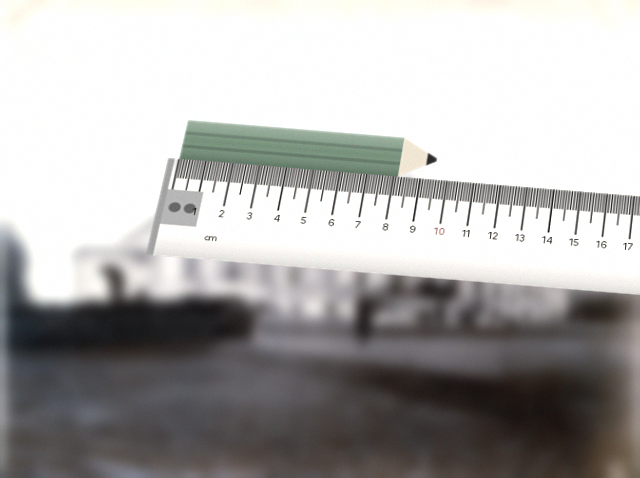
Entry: 9.5 cm
